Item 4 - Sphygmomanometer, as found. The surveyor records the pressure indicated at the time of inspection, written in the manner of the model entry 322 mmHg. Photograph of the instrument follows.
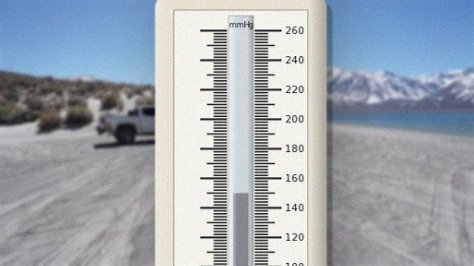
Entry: 150 mmHg
